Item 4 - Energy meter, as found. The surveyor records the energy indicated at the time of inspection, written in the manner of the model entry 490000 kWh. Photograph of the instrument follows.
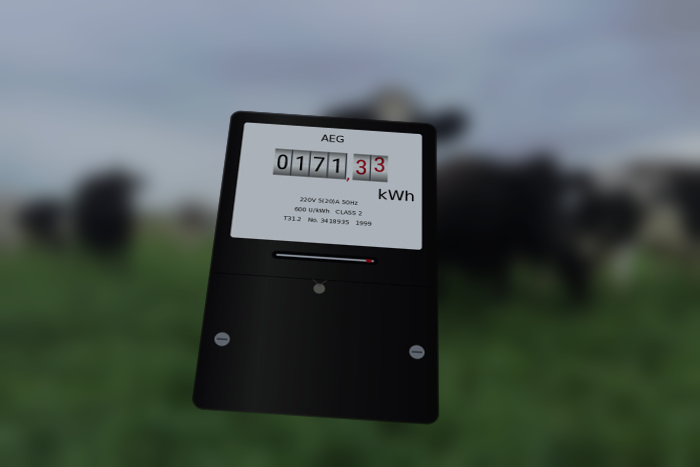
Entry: 171.33 kWh
